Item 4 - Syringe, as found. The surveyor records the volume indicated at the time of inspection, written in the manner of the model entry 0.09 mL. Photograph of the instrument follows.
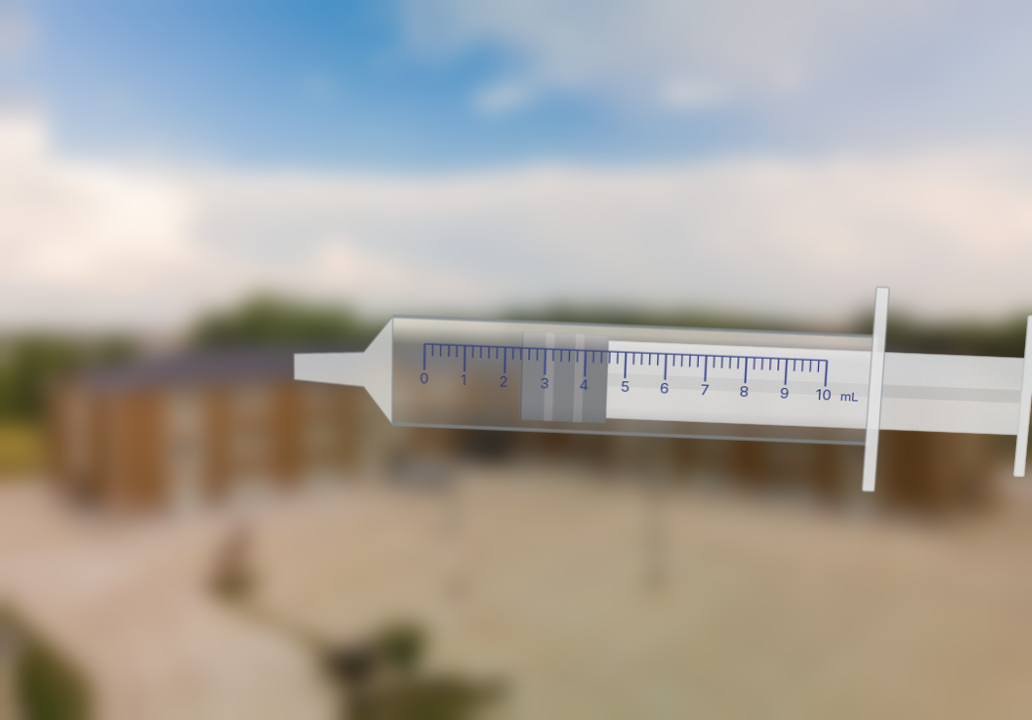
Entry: 2.4 mL
